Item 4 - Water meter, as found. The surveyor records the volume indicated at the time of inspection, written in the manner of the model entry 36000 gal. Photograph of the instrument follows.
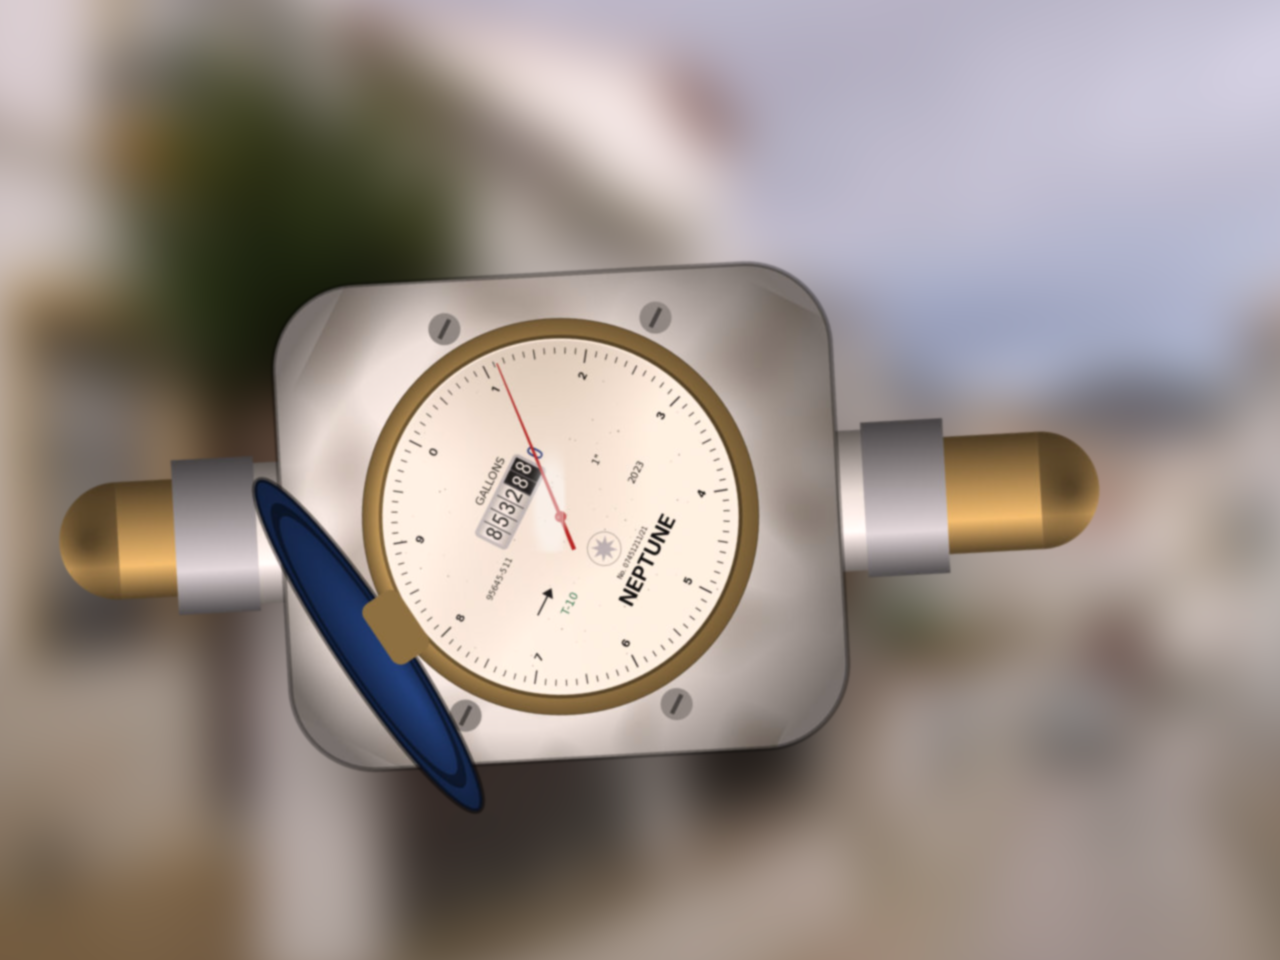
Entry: 8532881.1 gal
